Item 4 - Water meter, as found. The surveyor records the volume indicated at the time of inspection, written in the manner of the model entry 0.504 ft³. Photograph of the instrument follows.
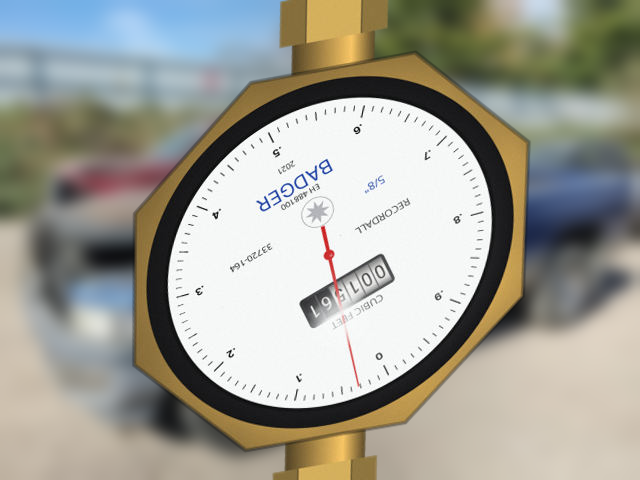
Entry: 1561.03 ft³
